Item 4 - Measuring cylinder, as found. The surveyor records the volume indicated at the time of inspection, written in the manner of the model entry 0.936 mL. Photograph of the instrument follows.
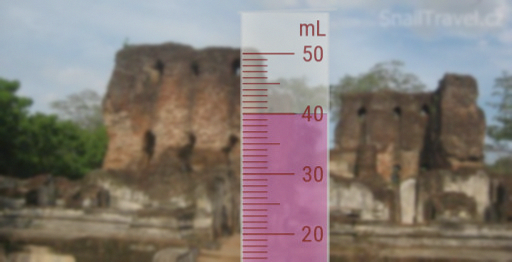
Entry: 40 mL
